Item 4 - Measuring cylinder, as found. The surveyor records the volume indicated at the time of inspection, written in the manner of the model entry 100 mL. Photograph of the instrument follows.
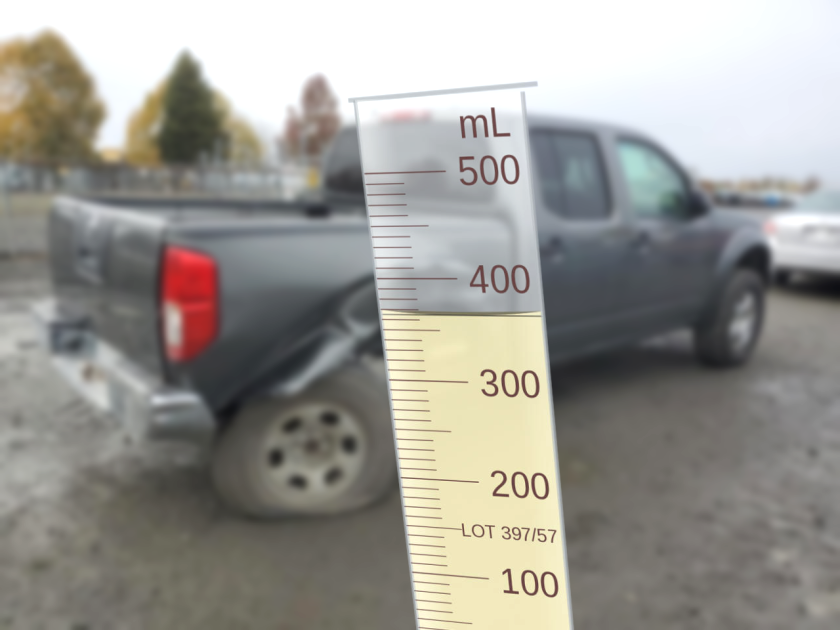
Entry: 365 mL
